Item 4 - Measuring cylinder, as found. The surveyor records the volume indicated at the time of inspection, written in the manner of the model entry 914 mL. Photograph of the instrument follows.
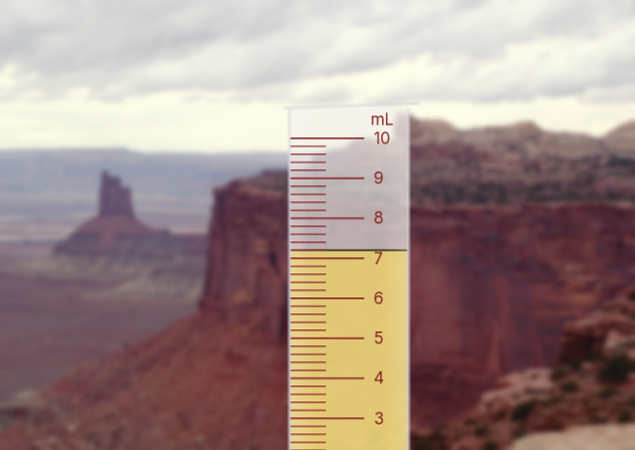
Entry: 7.2 mL
